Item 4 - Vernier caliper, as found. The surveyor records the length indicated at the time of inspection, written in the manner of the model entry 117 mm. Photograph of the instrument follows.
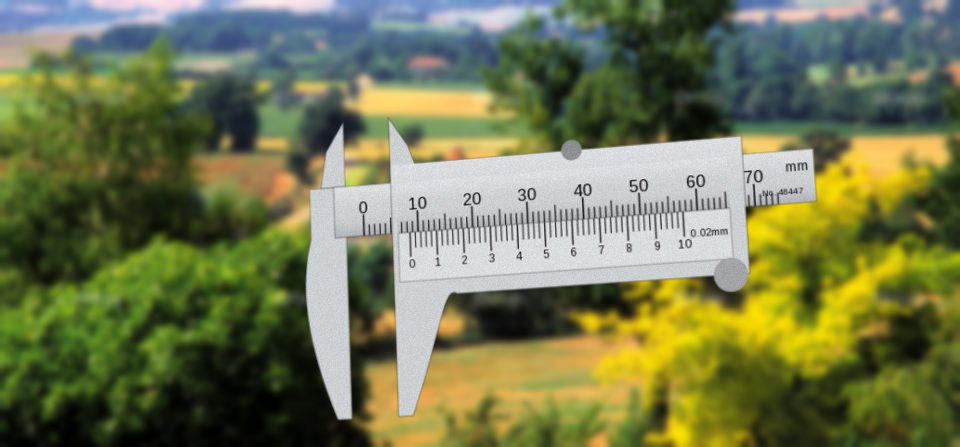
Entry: 8.5 mm
